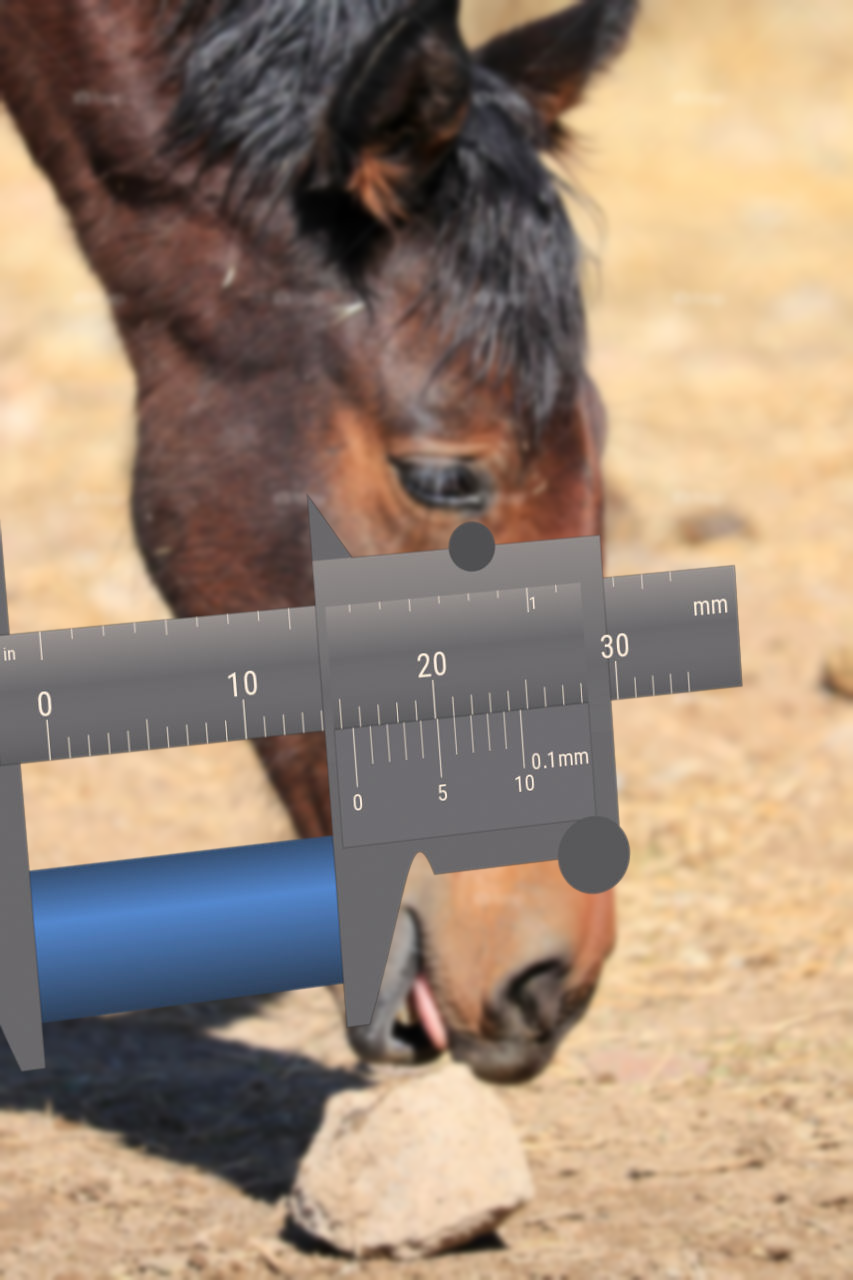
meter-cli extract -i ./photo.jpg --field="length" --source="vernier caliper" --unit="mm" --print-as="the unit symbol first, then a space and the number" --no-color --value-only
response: mm 15.6
